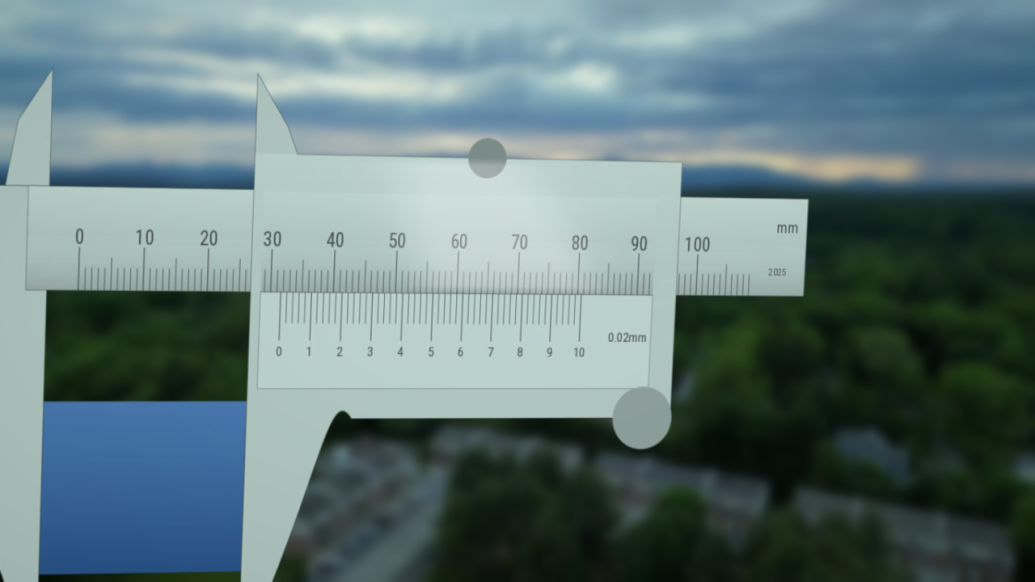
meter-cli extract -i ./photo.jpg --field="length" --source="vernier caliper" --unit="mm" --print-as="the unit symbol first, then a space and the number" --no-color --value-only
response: mm 31.6
